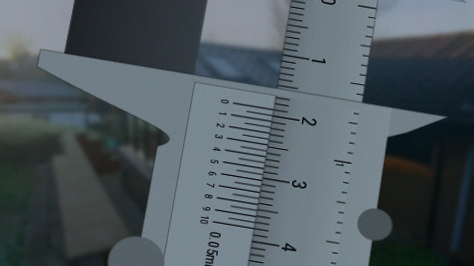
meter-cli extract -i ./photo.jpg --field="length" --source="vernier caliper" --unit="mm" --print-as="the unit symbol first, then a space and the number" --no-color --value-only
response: mm 19.0
